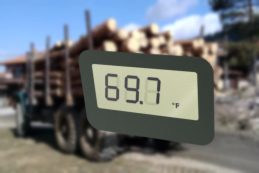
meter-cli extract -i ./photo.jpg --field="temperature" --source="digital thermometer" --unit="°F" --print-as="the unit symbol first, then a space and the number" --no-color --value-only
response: °F 69.7
